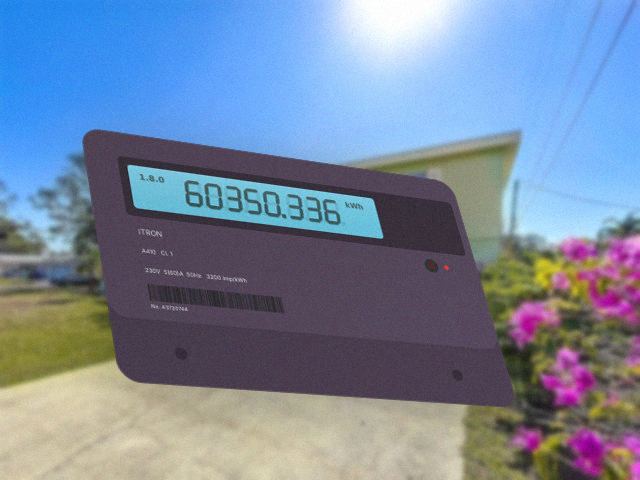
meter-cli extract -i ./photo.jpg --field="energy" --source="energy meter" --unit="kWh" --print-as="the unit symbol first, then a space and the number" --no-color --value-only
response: kWh 60350.336
